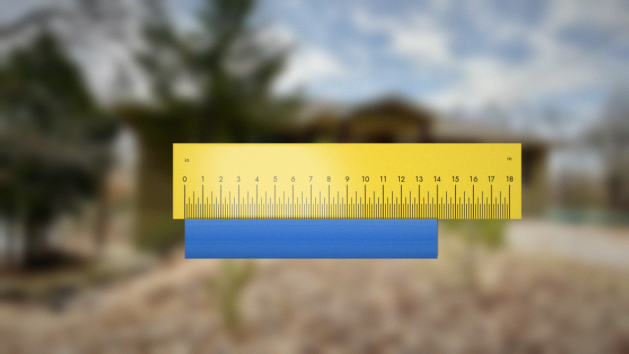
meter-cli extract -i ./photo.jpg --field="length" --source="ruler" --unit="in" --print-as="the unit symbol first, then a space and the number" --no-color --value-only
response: in 14
